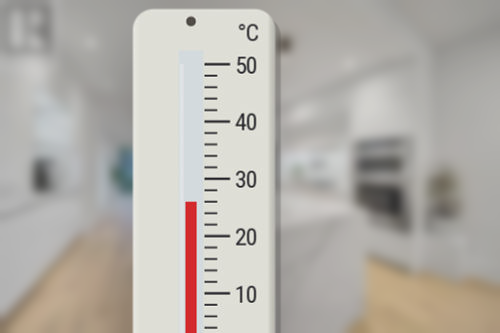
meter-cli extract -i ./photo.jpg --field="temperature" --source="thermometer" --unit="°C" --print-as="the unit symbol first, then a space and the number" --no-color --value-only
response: °C 26
